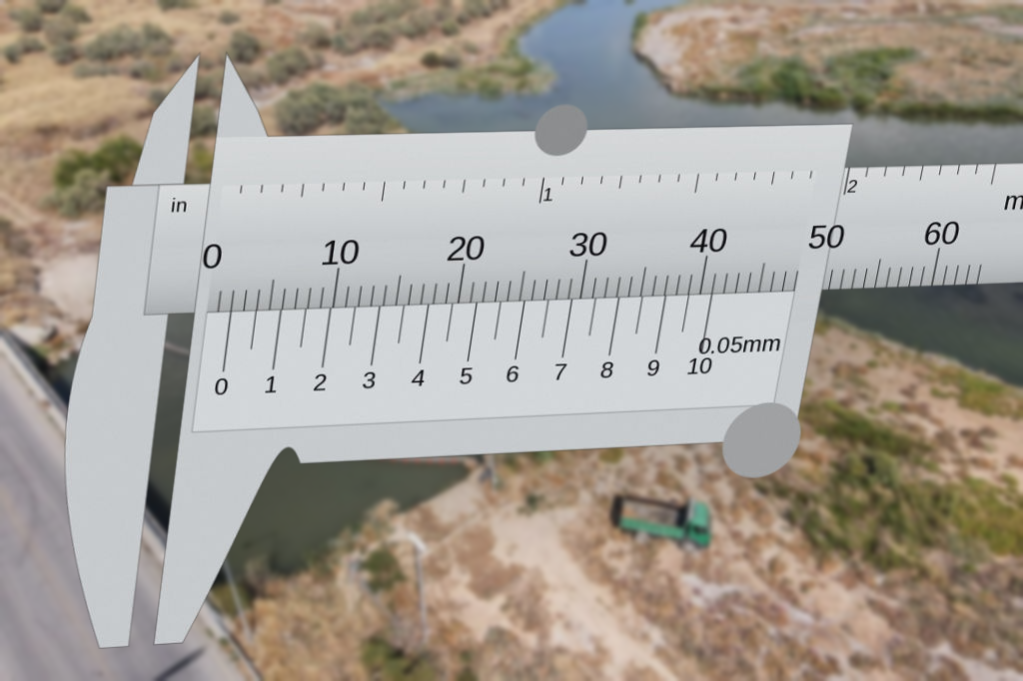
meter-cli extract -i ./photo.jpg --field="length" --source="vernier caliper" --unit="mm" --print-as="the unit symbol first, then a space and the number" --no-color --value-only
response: mm 2.0
